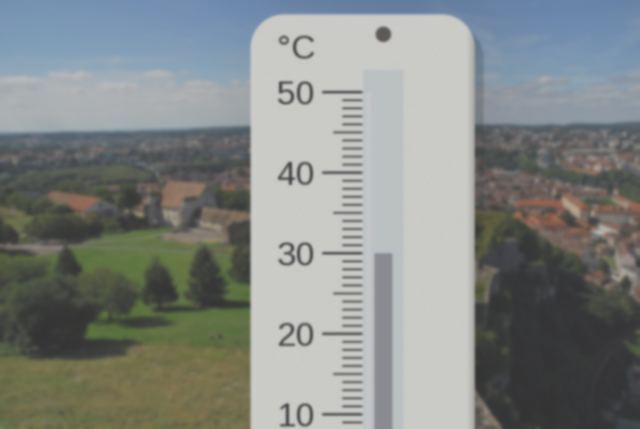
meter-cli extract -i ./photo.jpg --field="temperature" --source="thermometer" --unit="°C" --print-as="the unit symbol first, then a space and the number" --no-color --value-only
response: °C 30
